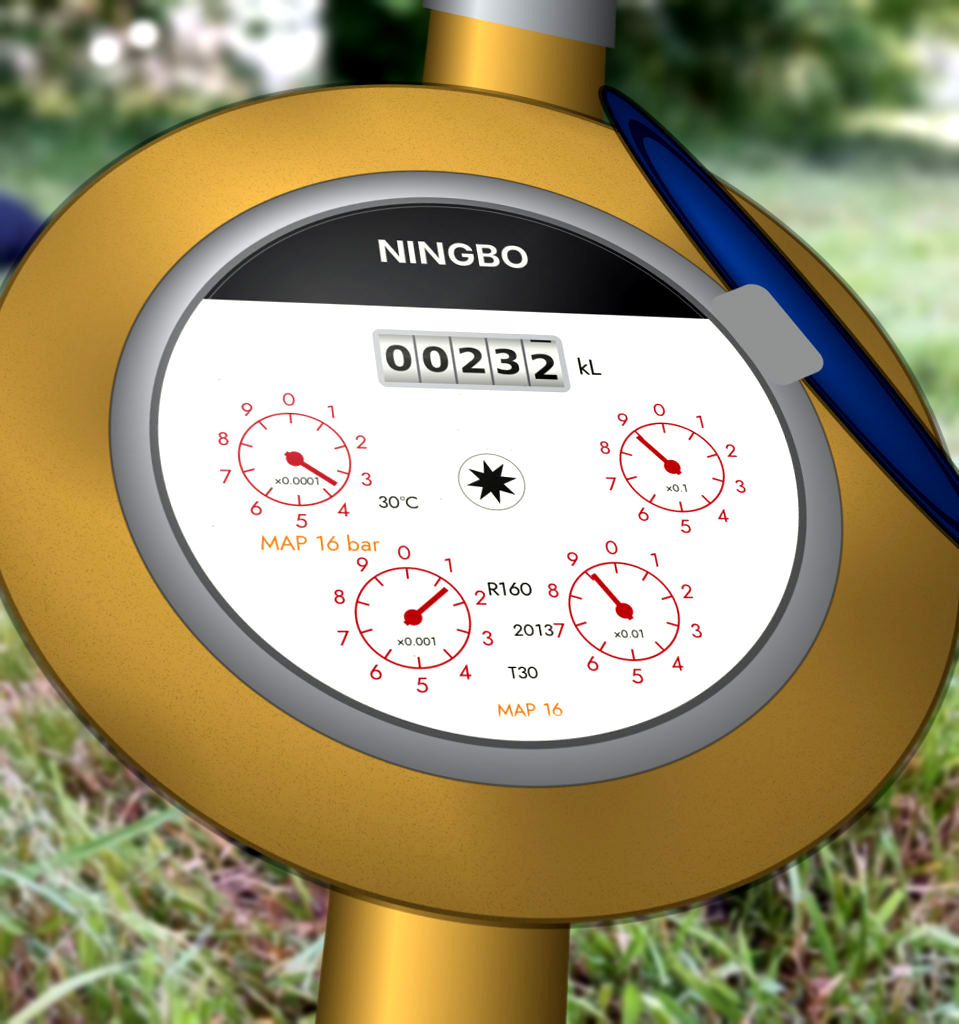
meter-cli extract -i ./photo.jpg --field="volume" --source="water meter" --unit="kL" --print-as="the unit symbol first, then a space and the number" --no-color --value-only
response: kL 231.8913
